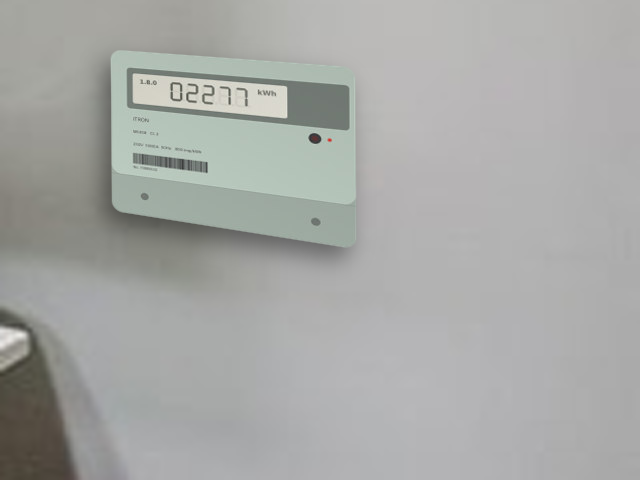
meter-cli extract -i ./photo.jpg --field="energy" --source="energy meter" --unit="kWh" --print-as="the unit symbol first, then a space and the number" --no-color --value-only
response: kWh 2277
